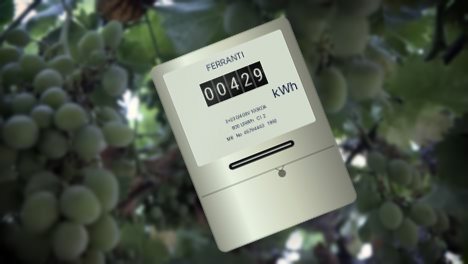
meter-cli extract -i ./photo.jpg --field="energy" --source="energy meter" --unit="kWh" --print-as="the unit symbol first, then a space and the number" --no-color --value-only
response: kWh 429
